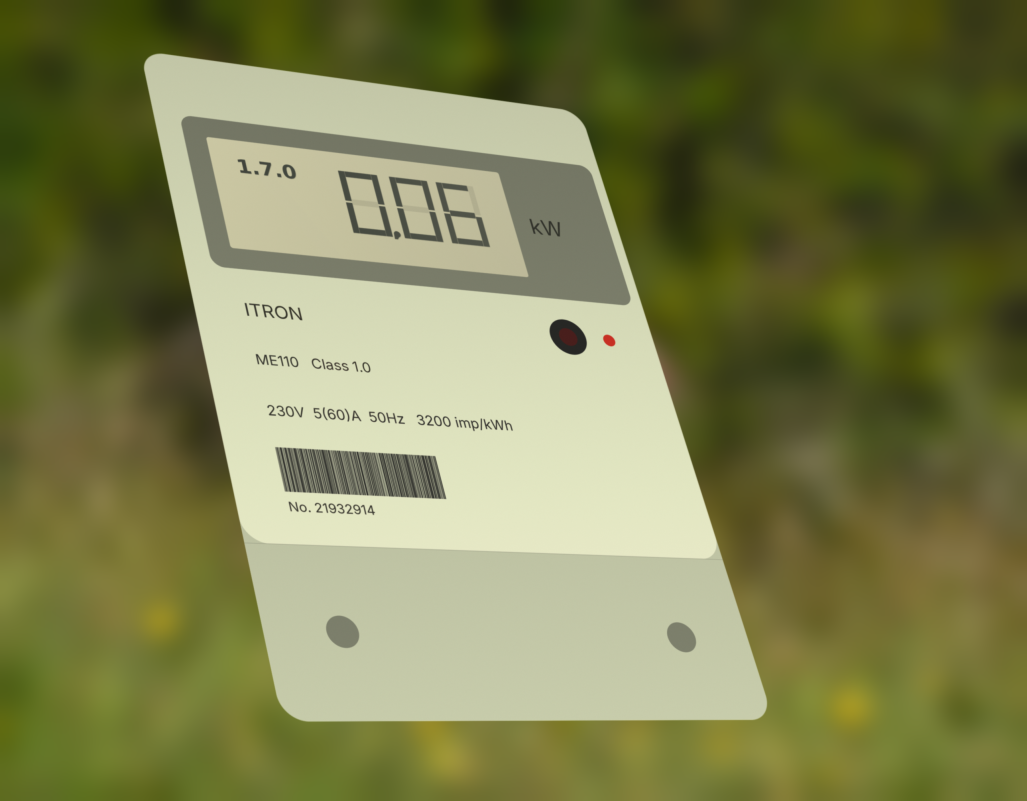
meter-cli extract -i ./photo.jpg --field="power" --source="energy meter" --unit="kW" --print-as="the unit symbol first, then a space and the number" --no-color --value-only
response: kW 0.06
